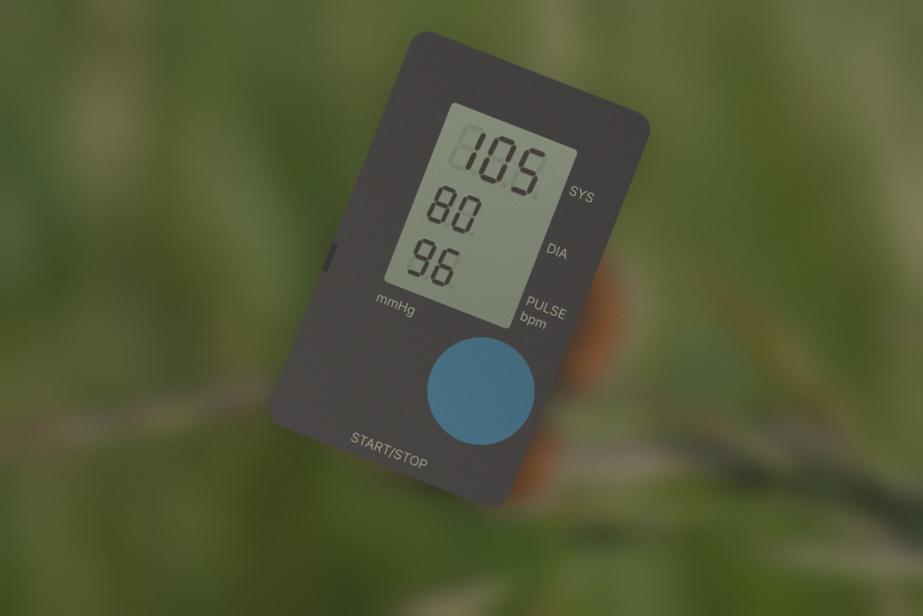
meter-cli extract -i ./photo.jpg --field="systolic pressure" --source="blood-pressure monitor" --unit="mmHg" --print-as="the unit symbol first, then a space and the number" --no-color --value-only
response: mmHg 105
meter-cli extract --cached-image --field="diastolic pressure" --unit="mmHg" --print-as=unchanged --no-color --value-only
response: mmHg 80
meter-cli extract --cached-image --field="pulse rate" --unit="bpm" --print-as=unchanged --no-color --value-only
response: bpm 96
